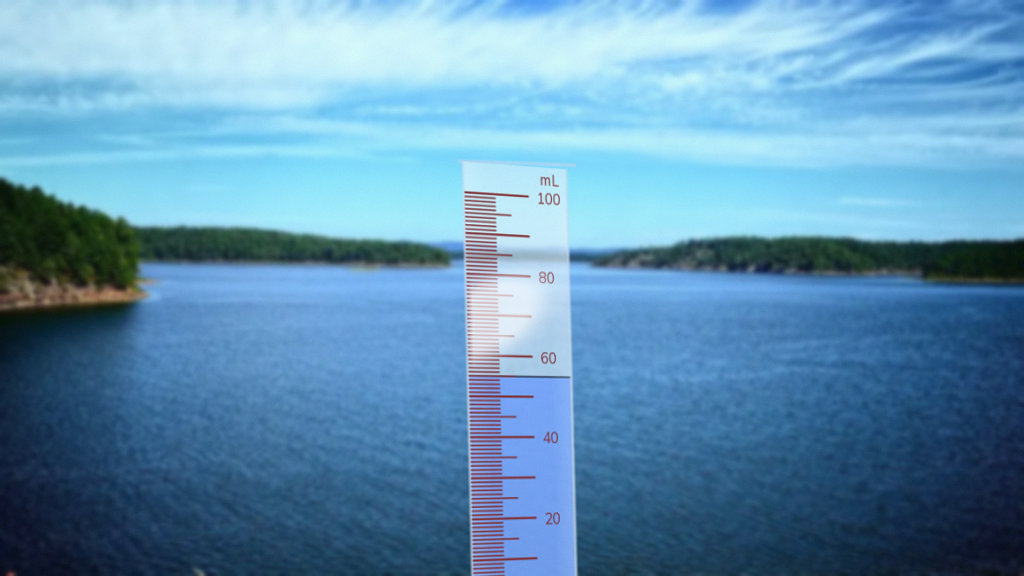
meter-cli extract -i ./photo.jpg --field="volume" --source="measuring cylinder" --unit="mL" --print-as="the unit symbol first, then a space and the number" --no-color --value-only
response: mL 55
